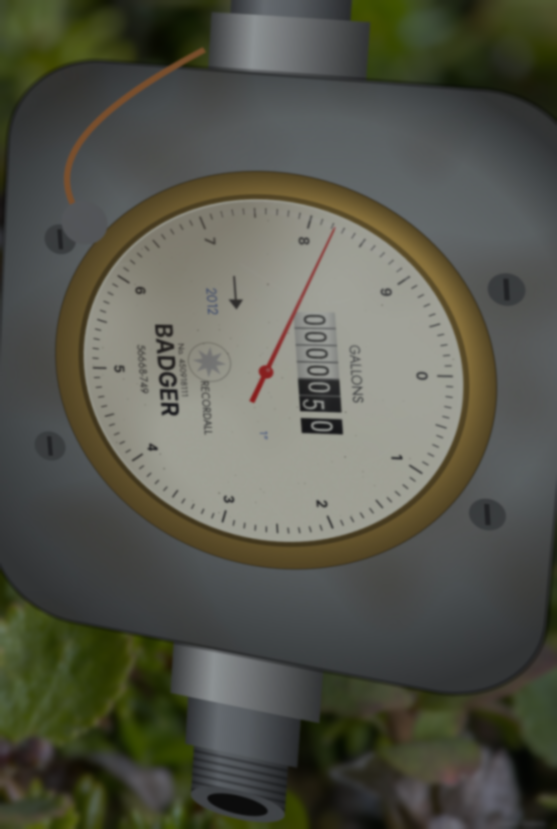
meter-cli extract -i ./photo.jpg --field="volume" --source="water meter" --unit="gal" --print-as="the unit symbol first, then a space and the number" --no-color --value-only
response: gal 48.2
